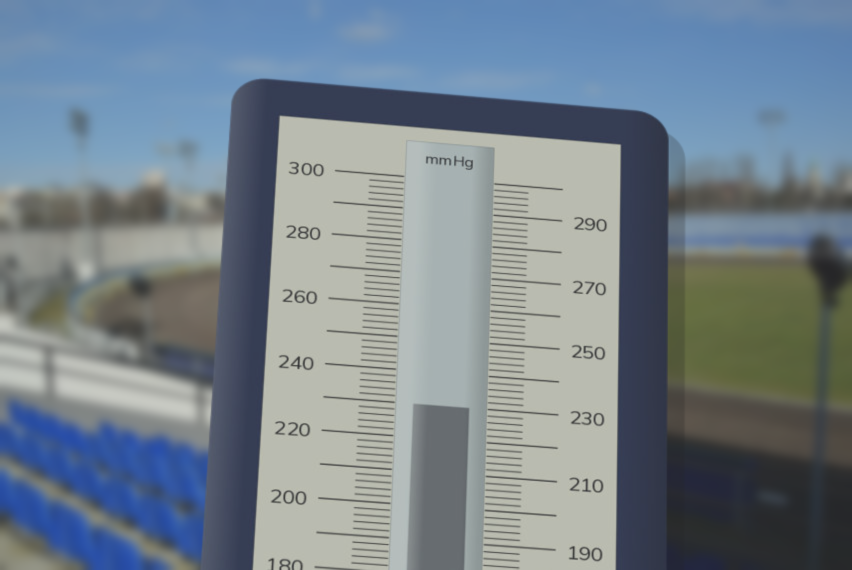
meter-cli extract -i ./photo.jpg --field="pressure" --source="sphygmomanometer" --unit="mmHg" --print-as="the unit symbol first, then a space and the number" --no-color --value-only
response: mmHg 230
